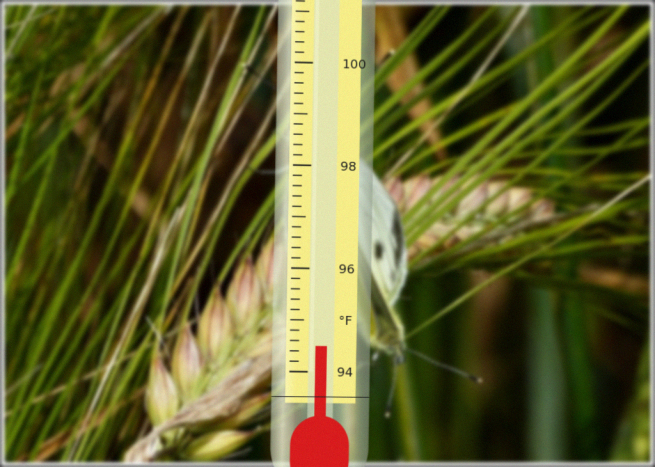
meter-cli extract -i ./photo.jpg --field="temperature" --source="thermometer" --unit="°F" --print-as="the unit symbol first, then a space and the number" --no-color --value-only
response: °F 94.5
